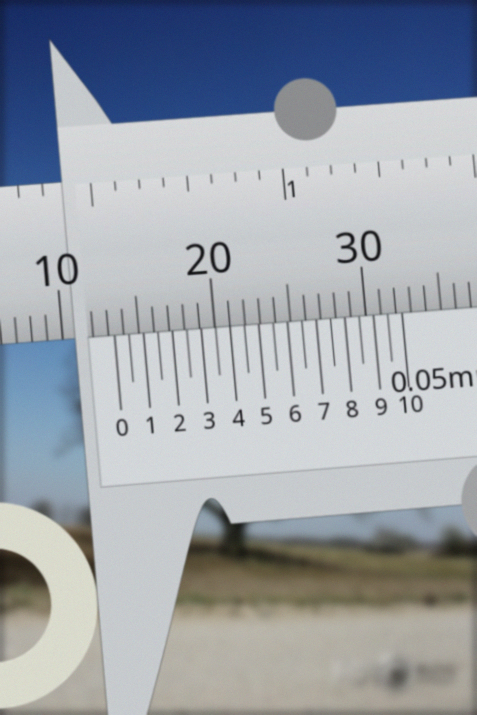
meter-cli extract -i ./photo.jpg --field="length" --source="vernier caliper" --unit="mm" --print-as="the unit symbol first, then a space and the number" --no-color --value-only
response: mm 13.4
